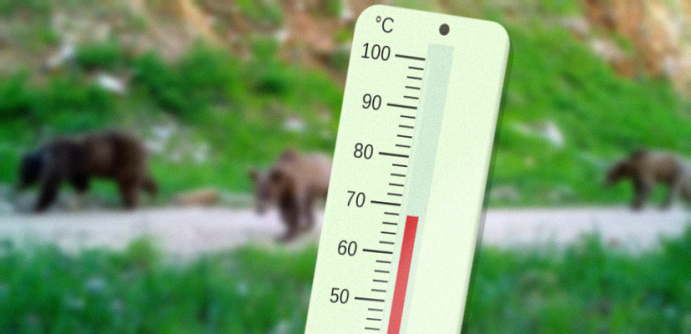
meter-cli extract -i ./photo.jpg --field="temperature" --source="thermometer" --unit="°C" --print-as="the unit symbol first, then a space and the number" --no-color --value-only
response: °C 68
